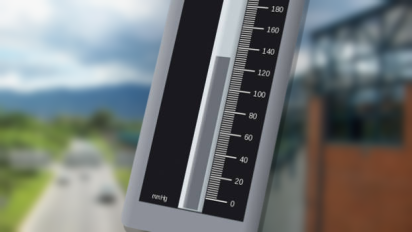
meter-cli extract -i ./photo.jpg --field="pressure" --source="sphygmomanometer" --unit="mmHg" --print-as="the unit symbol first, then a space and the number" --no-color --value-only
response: mmHg 130
